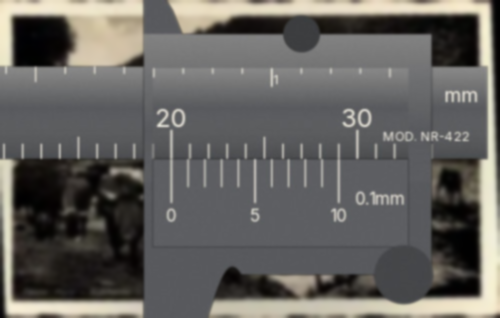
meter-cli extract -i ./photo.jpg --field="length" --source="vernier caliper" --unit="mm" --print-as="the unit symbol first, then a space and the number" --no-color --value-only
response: mm 20.0
